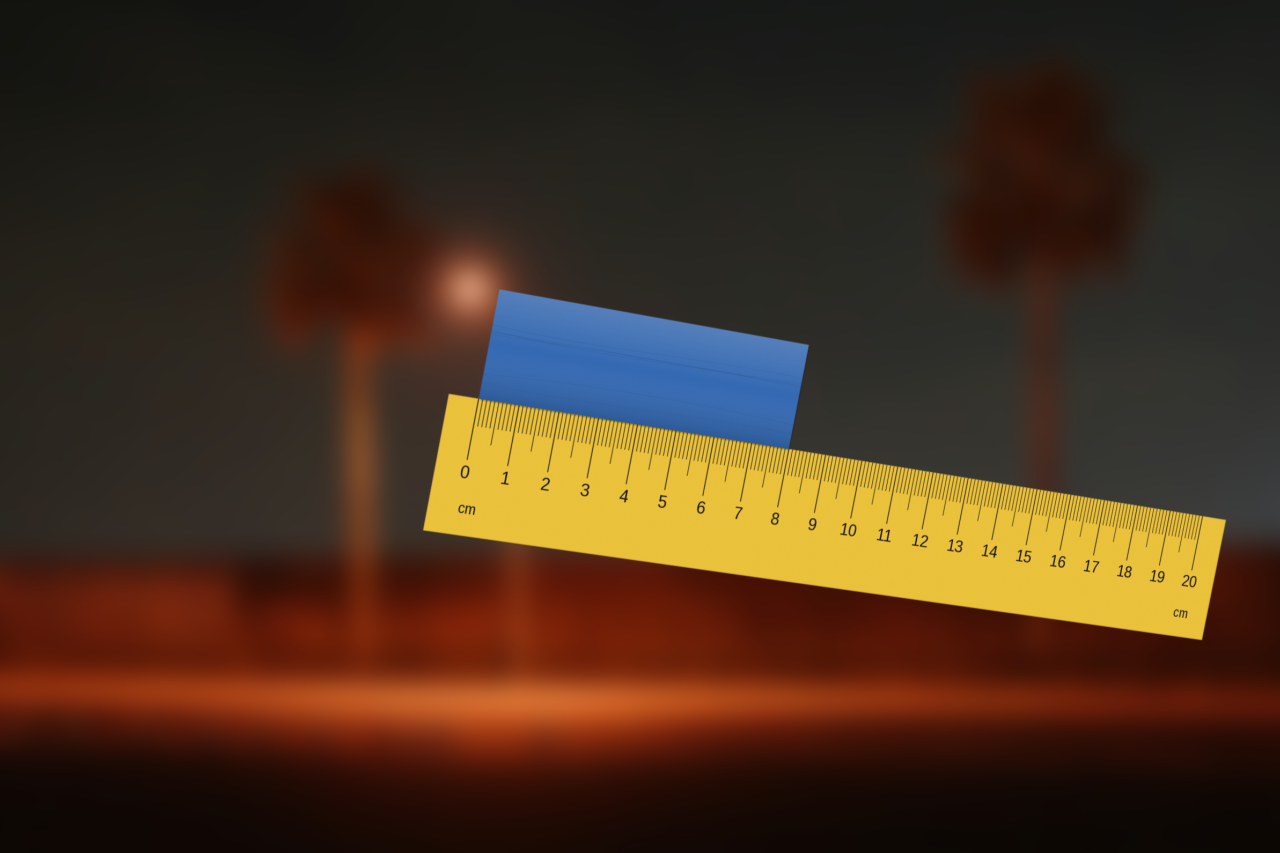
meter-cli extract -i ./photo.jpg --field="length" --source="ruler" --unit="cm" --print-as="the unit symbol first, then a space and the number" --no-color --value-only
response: cm 8
